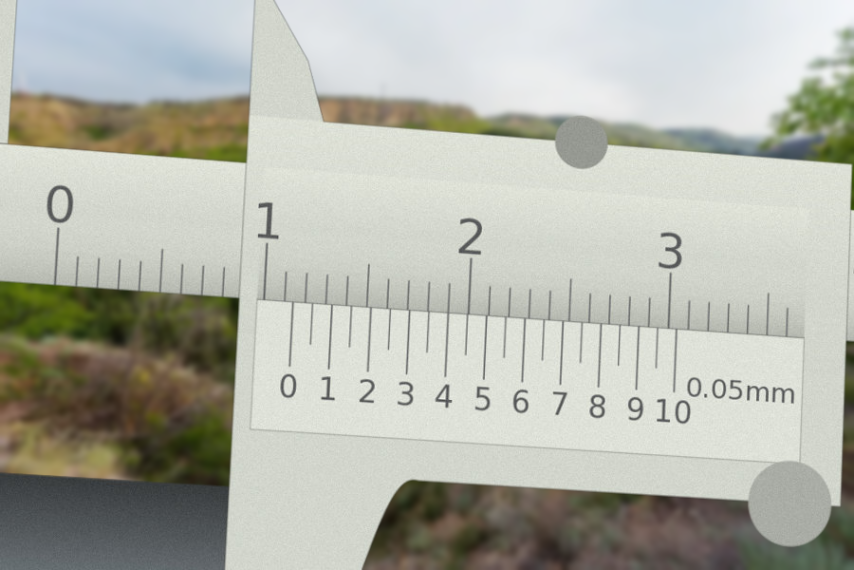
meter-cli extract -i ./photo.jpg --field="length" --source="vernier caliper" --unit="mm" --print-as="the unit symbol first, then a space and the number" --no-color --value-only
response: mm 11.4
